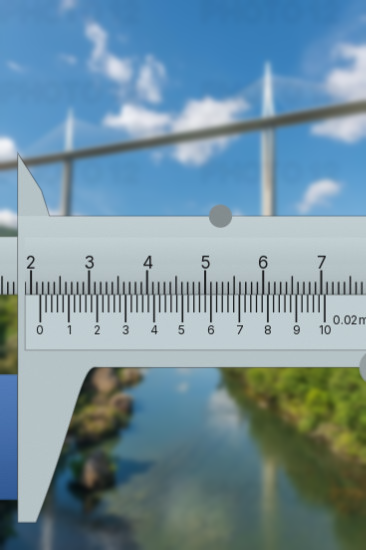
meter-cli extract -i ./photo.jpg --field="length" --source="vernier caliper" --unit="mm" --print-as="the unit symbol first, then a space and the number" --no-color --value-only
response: mm 21.6
